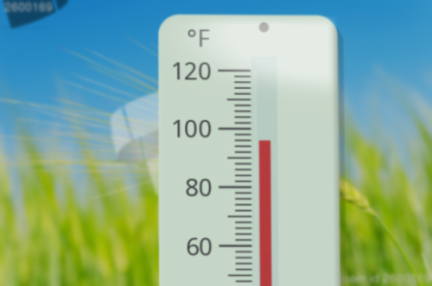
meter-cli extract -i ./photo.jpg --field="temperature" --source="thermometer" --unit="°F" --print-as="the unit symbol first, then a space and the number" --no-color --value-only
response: °F 96
